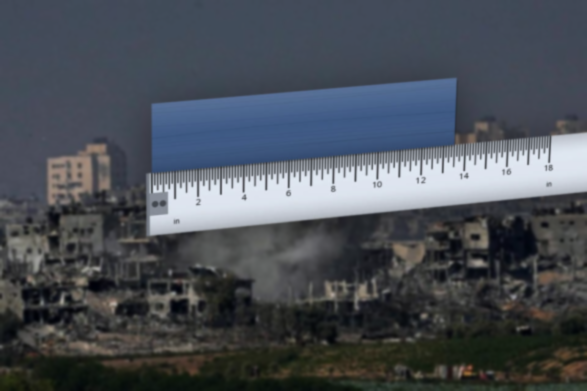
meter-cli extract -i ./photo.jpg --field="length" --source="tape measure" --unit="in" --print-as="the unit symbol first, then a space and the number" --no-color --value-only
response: in 13.5
